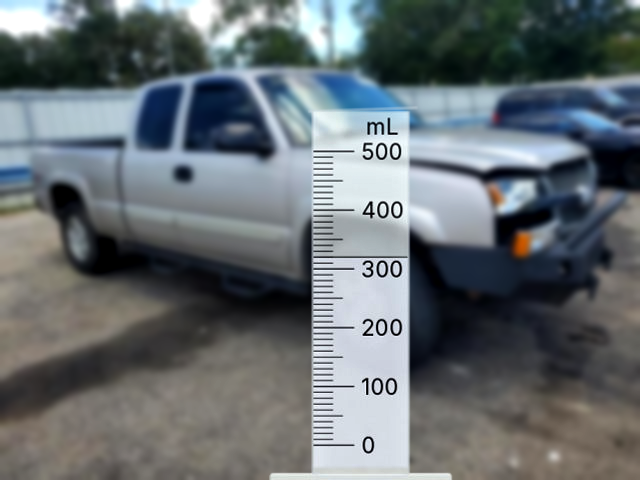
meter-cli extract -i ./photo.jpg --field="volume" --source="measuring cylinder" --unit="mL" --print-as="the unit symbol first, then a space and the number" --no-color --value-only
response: mL 320
